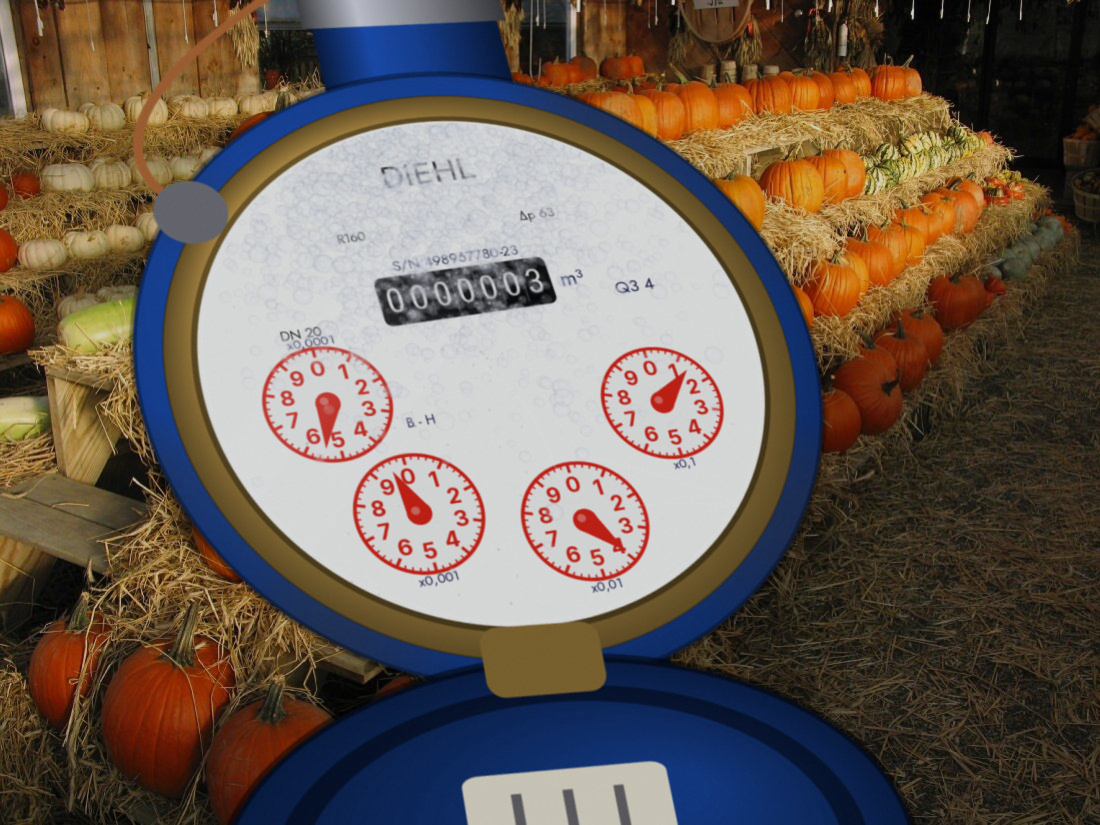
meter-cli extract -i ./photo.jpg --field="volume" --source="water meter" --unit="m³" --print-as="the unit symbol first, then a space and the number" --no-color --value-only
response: m³ 3.1395
